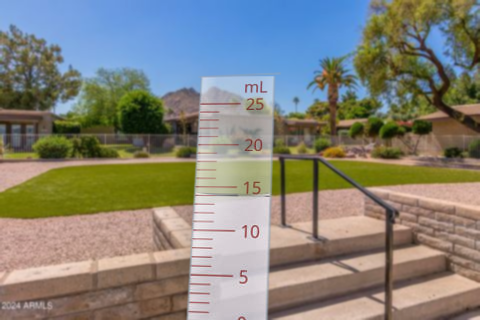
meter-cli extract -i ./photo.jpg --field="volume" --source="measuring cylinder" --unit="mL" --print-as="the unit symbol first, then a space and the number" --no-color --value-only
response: mL 14
